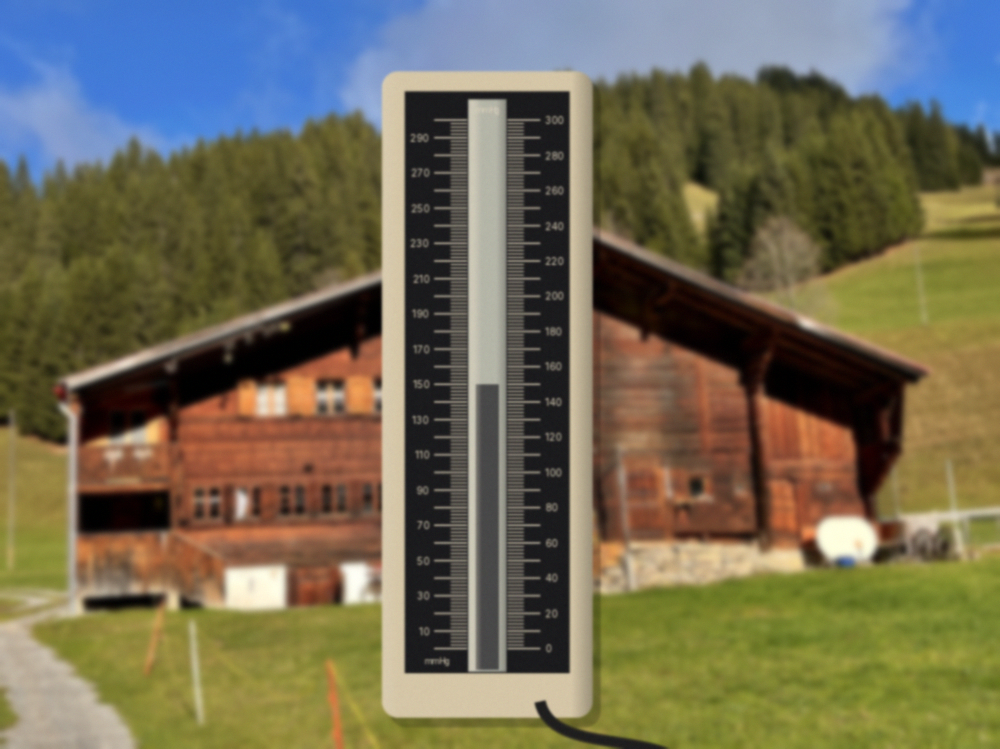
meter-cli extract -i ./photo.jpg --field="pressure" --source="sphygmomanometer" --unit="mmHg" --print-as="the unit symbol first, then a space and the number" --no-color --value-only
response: mmHg 150
